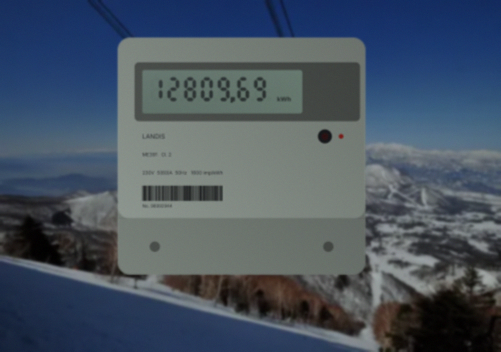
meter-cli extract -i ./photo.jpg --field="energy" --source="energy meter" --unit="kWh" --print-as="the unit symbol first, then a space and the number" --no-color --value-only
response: kWh 12809.69
